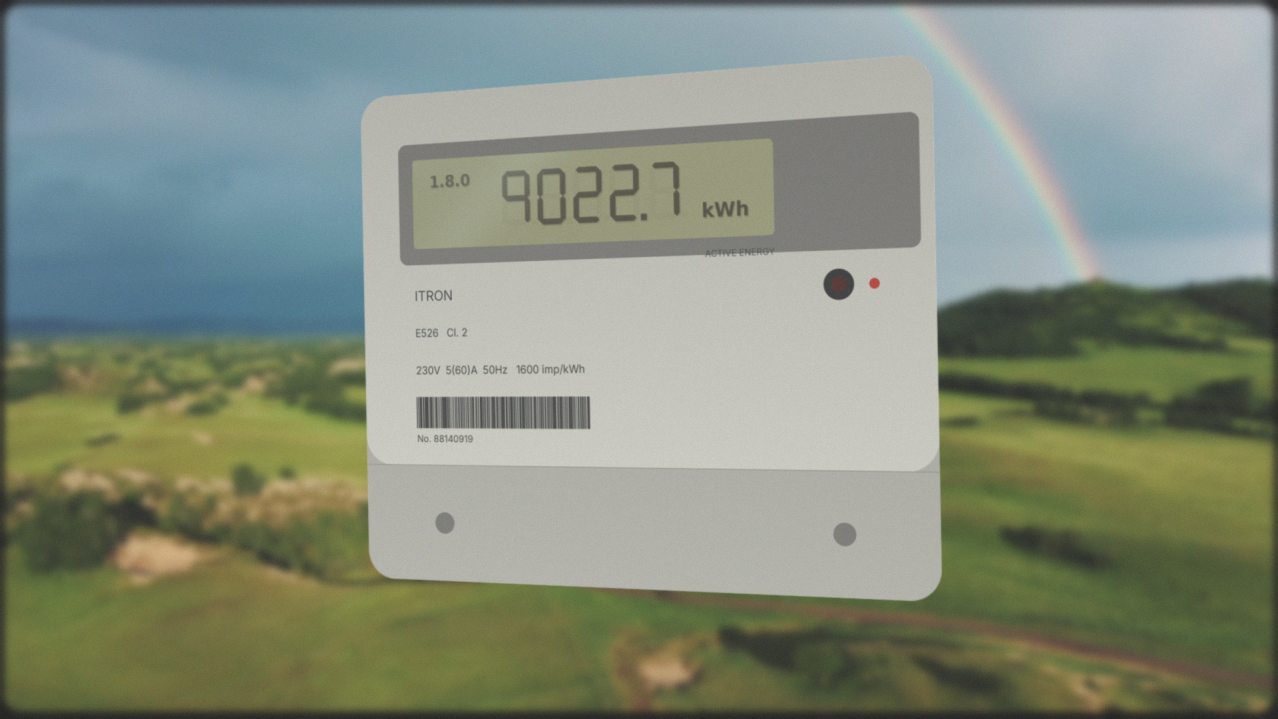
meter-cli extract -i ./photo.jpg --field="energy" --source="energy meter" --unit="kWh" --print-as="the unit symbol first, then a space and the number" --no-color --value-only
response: kWh 9022.7
